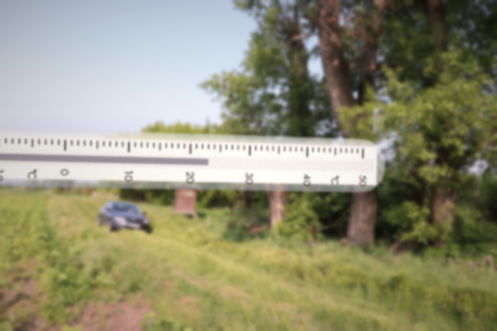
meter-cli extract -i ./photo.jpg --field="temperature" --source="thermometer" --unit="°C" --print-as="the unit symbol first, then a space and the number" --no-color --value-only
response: °C 23
